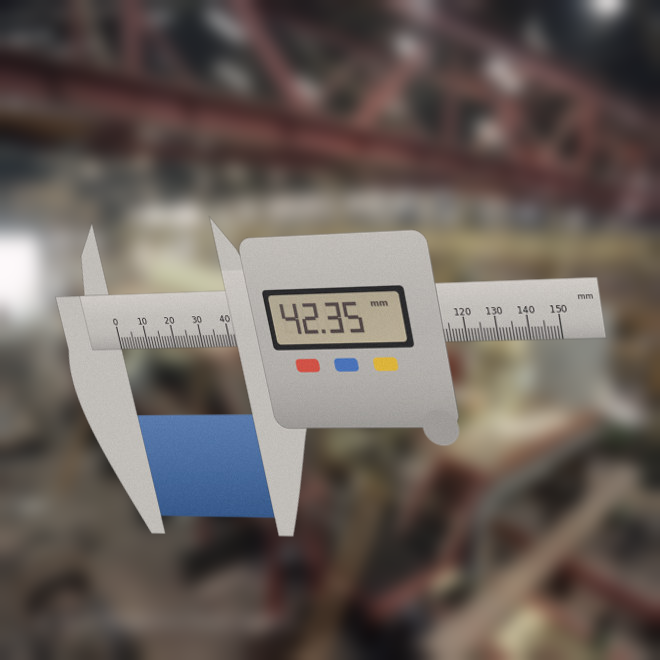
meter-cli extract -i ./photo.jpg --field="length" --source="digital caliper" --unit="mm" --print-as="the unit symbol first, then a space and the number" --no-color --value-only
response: mm 42.35
